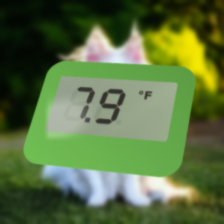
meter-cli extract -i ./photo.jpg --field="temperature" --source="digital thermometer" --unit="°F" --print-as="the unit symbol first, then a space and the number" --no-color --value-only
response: °F 7.9
